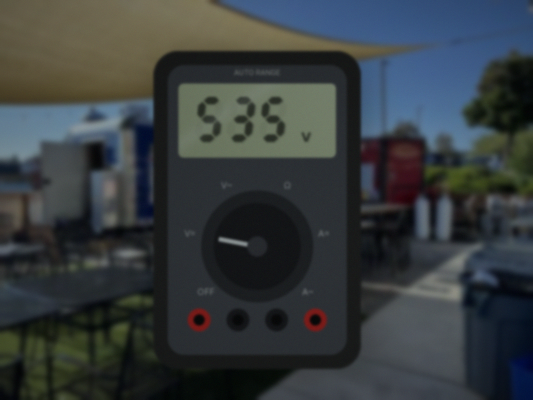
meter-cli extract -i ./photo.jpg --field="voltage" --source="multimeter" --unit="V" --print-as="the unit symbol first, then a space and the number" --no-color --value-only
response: V 535
